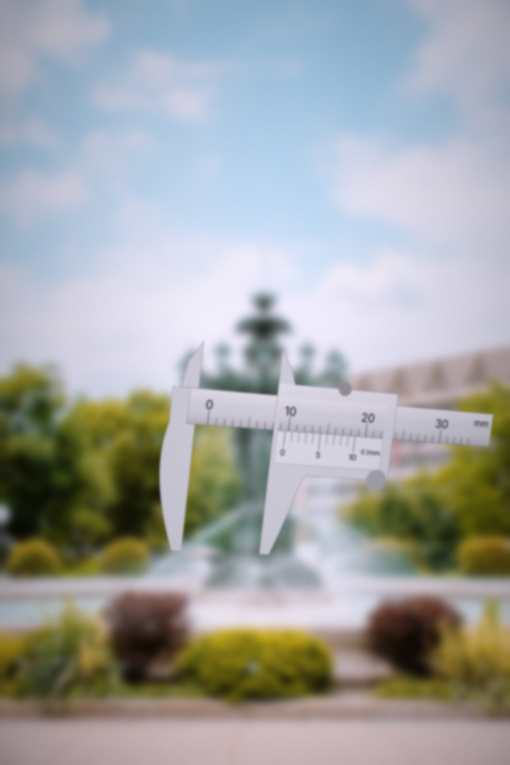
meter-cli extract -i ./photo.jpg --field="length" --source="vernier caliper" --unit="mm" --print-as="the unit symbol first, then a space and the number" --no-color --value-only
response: mm 9.6
